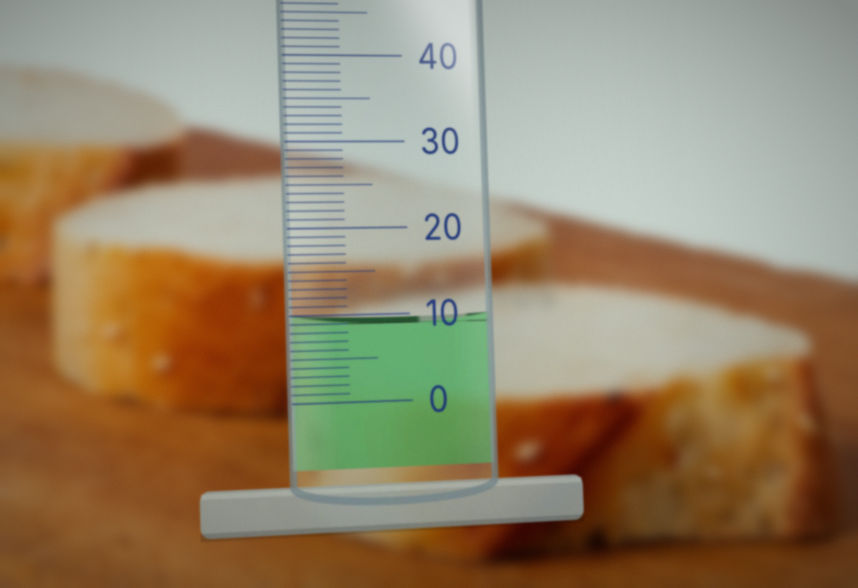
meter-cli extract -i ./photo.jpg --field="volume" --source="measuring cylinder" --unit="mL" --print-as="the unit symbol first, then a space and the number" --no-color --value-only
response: mL 9
